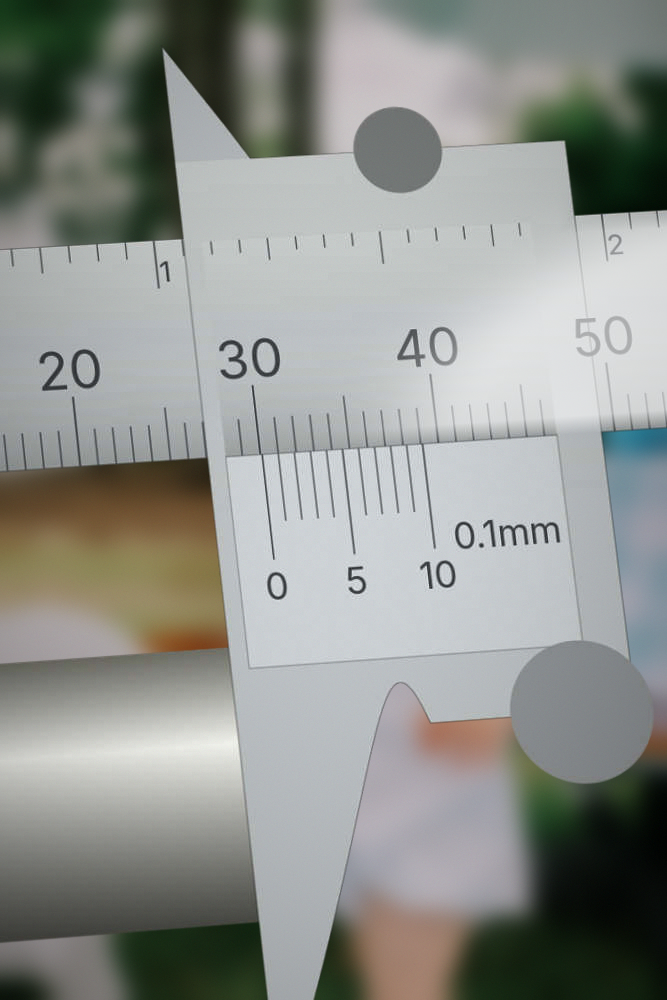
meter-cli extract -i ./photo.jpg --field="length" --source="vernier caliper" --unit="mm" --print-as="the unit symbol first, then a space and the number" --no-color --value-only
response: mm 30.1
